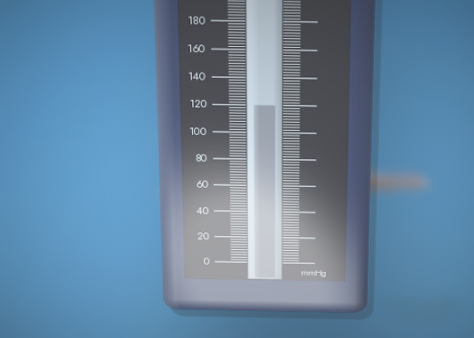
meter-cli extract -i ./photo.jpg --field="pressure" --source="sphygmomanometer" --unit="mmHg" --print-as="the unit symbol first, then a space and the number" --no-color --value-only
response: mmHg 120
